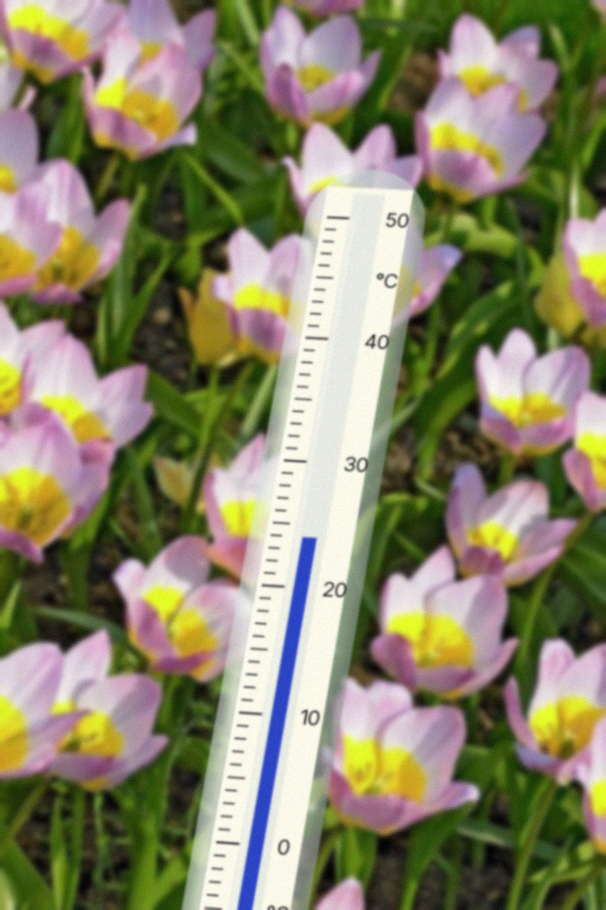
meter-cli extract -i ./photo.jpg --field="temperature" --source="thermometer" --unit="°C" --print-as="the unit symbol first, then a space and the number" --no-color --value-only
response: °C 24
